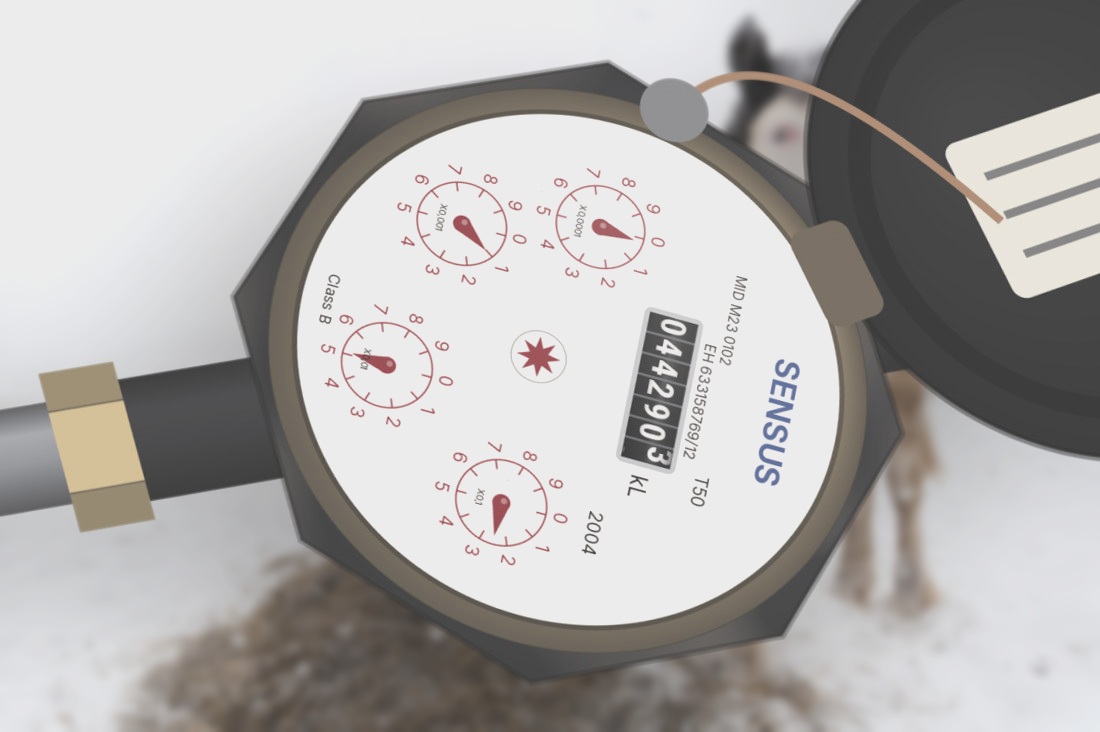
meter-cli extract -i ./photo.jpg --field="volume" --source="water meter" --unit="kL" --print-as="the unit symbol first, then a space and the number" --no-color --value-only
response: kL 442903.2510
